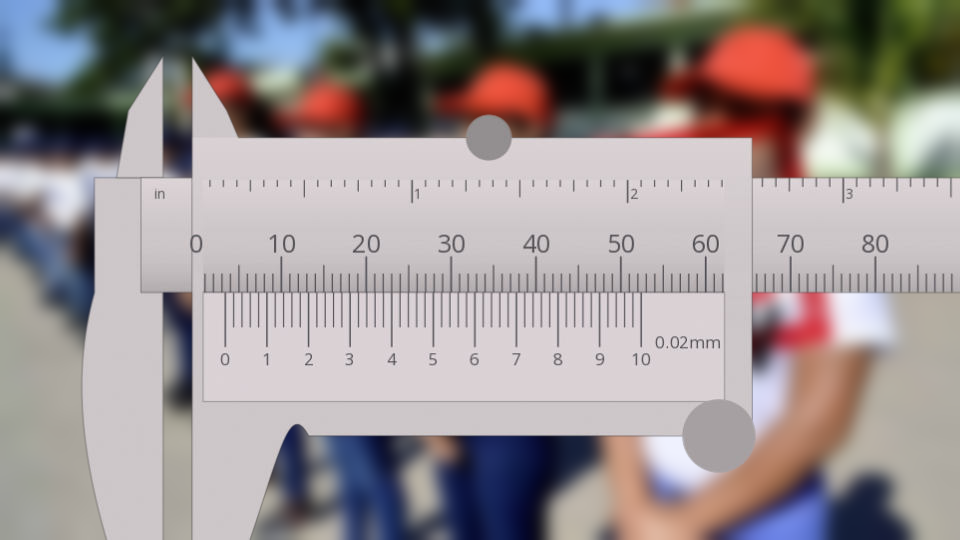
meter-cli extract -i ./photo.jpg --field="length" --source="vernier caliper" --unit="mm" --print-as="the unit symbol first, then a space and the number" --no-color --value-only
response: mm 3.4
